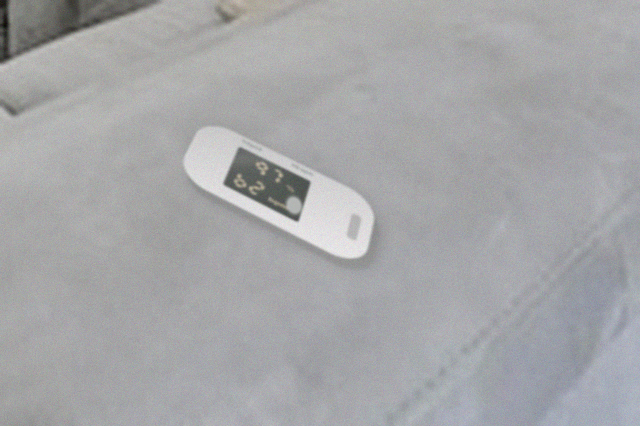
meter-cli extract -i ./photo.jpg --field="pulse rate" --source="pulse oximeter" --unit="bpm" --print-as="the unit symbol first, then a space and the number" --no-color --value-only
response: bpm 62
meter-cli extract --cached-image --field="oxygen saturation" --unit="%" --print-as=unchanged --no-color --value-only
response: % 97
